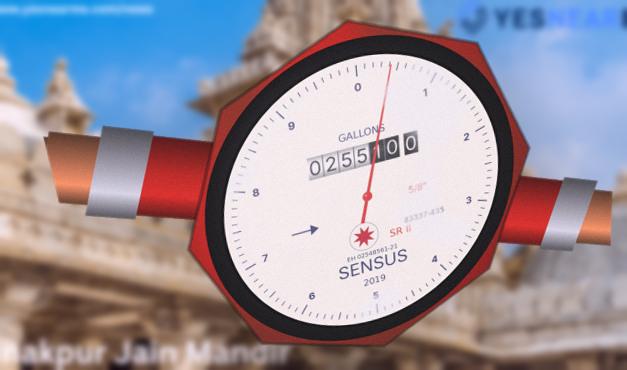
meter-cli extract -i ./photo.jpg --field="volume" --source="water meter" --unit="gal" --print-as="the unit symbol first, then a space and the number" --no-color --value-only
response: gal 255100.4
